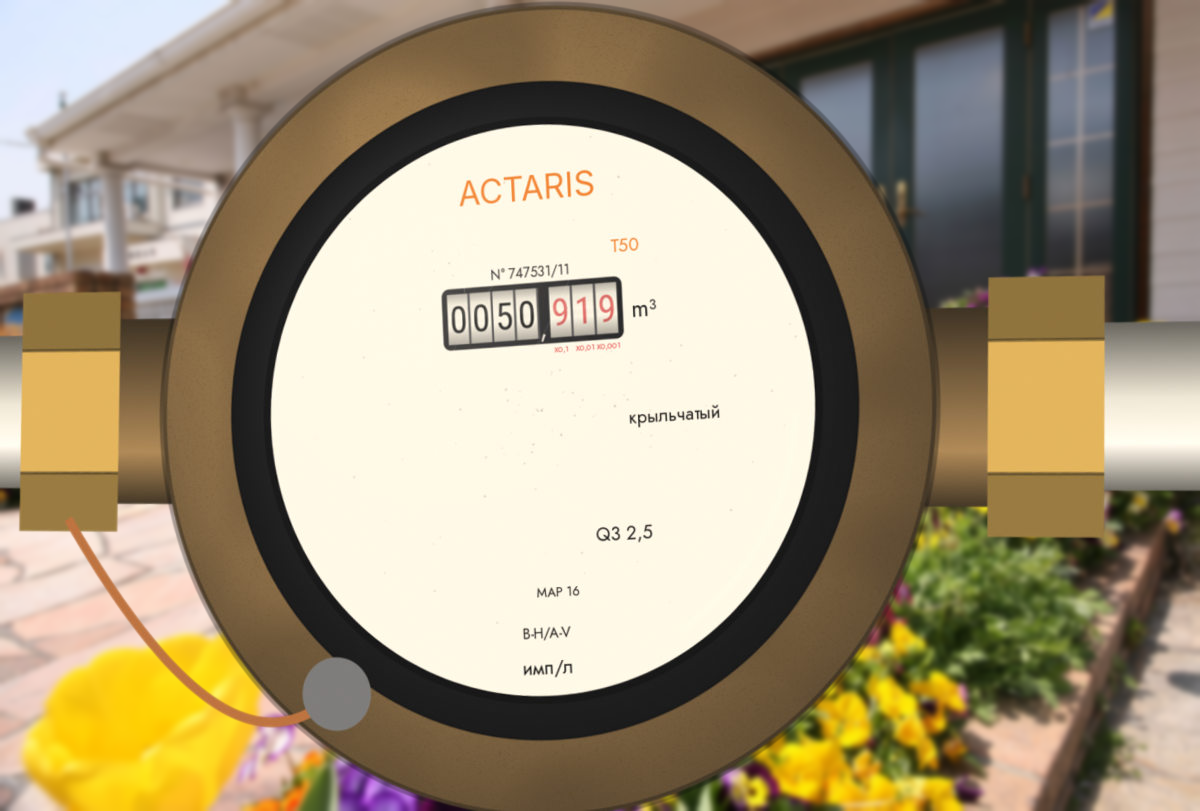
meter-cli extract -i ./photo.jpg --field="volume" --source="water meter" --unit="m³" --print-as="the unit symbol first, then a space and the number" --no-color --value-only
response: m³ 50.919
